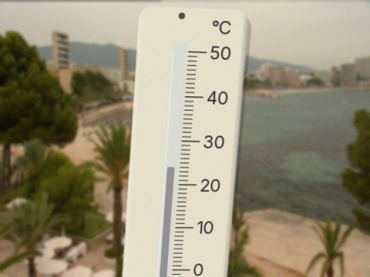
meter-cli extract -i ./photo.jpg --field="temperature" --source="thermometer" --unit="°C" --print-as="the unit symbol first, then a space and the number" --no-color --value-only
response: °C 24
